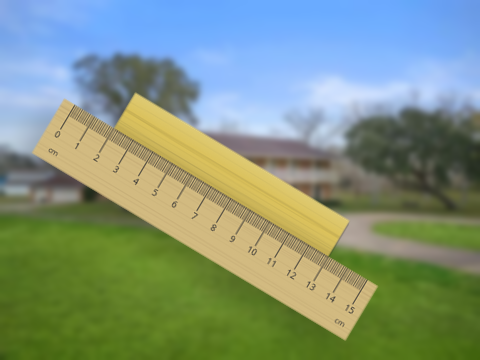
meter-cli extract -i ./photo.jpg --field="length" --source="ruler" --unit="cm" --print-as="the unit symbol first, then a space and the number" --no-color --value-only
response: cm 11
